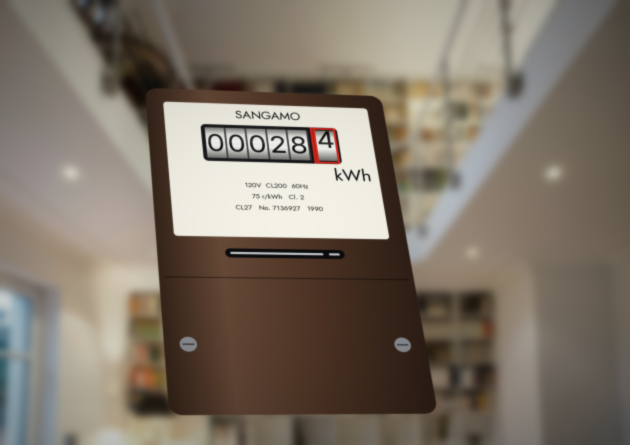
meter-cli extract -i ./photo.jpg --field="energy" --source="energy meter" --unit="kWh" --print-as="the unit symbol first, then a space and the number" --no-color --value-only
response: kWh 28.4
